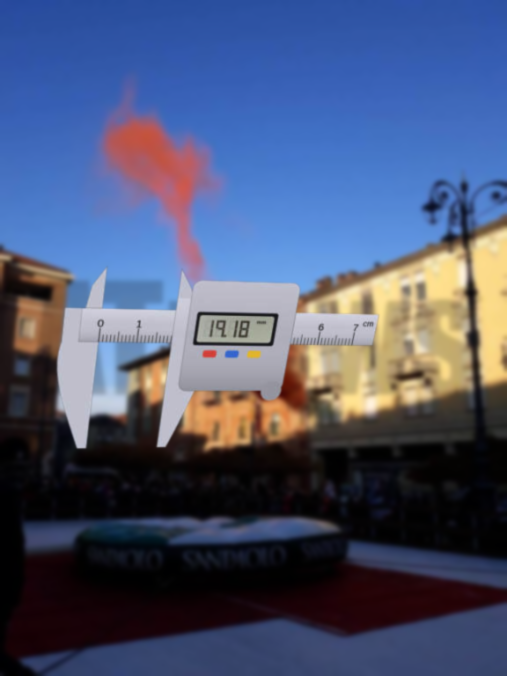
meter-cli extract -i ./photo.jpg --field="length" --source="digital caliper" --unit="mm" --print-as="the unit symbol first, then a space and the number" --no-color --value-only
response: mm 19.18
